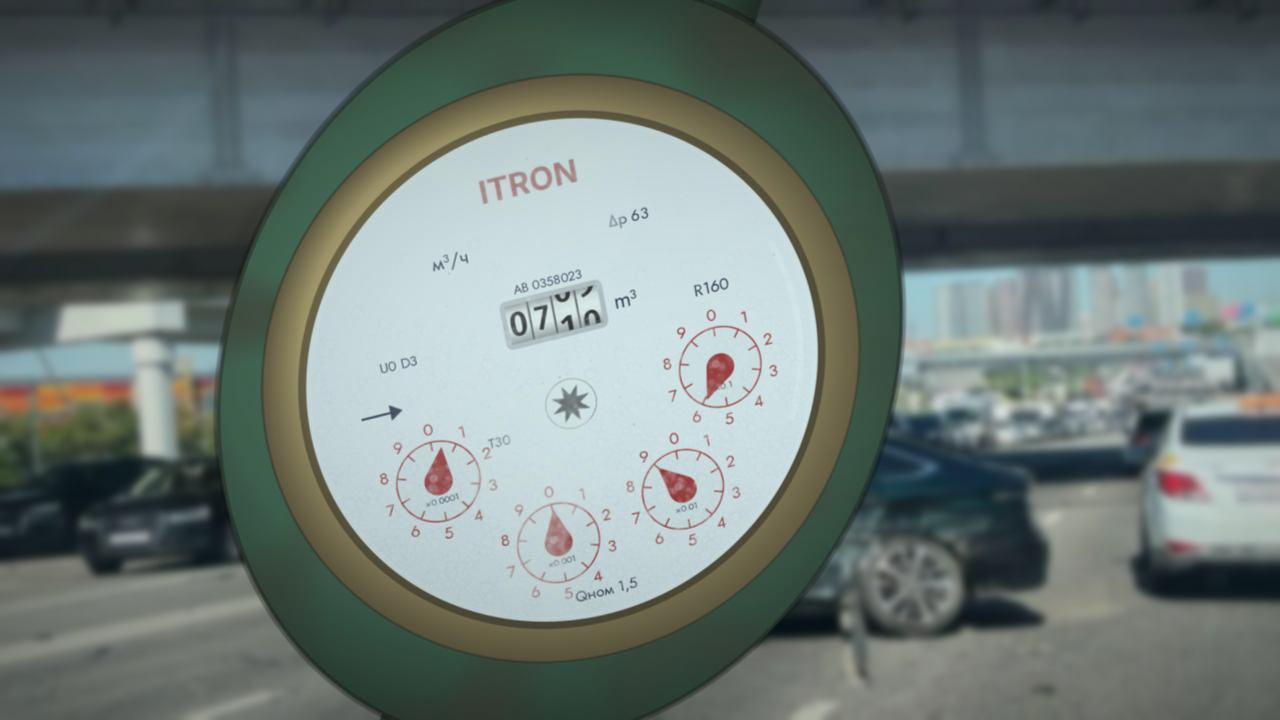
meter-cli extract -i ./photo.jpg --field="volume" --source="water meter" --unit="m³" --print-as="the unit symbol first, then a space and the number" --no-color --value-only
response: m³ 709.5900
